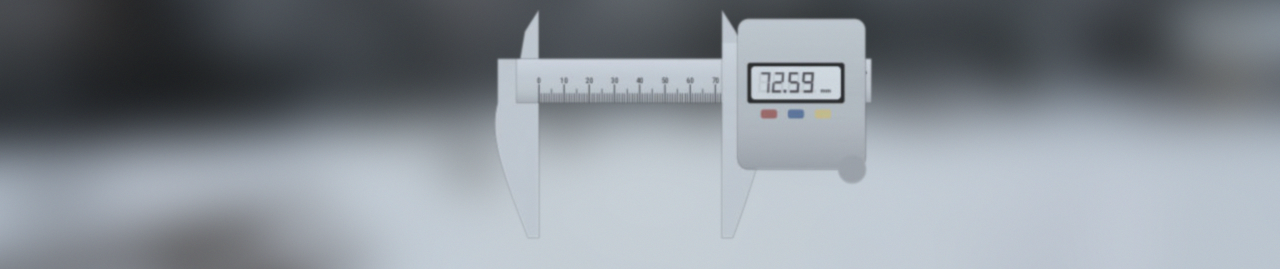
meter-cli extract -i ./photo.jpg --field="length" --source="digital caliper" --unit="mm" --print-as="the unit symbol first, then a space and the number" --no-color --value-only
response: mm 72.59
